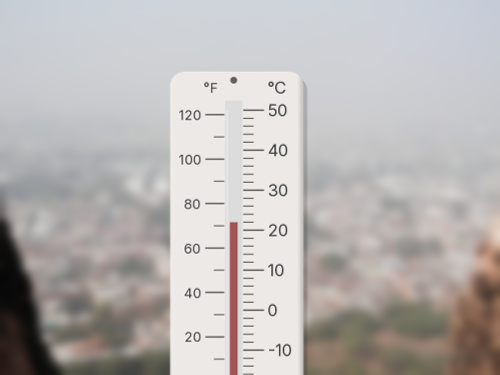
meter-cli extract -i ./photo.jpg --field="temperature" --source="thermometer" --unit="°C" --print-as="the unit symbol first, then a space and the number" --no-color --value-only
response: °C 22
